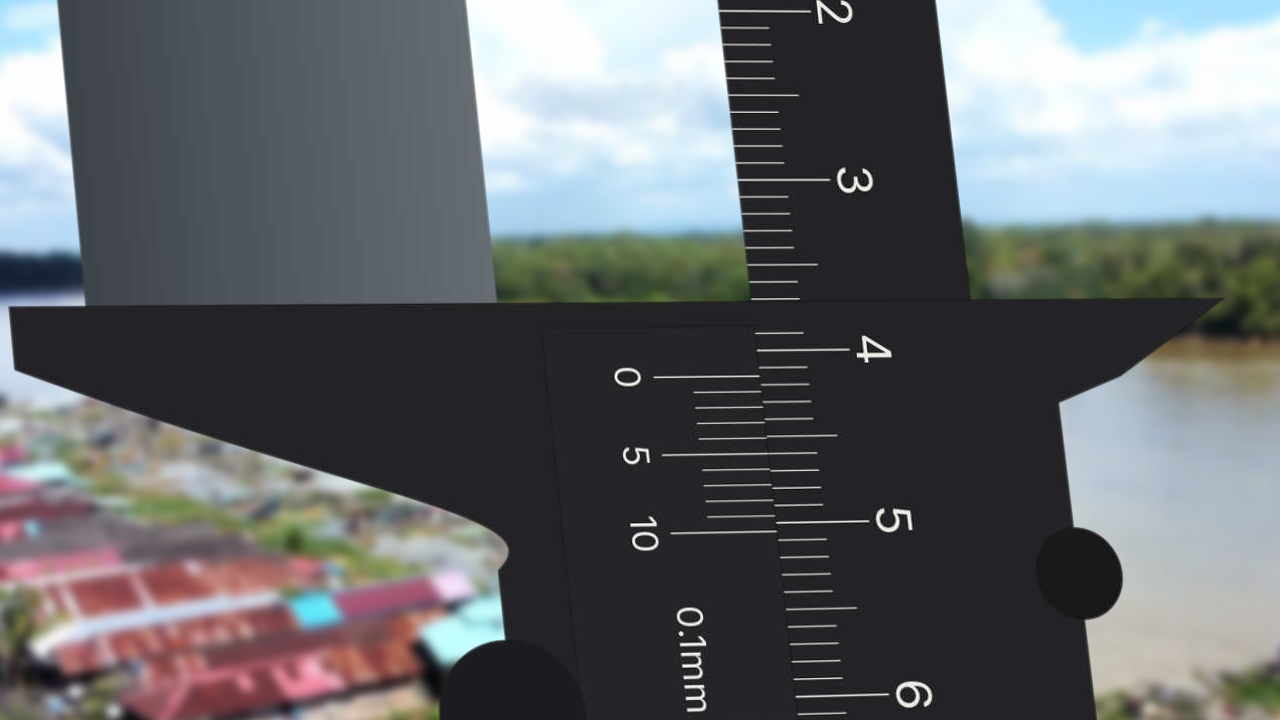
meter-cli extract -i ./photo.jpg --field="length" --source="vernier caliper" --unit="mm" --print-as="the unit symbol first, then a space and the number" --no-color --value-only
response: mm 41.5
